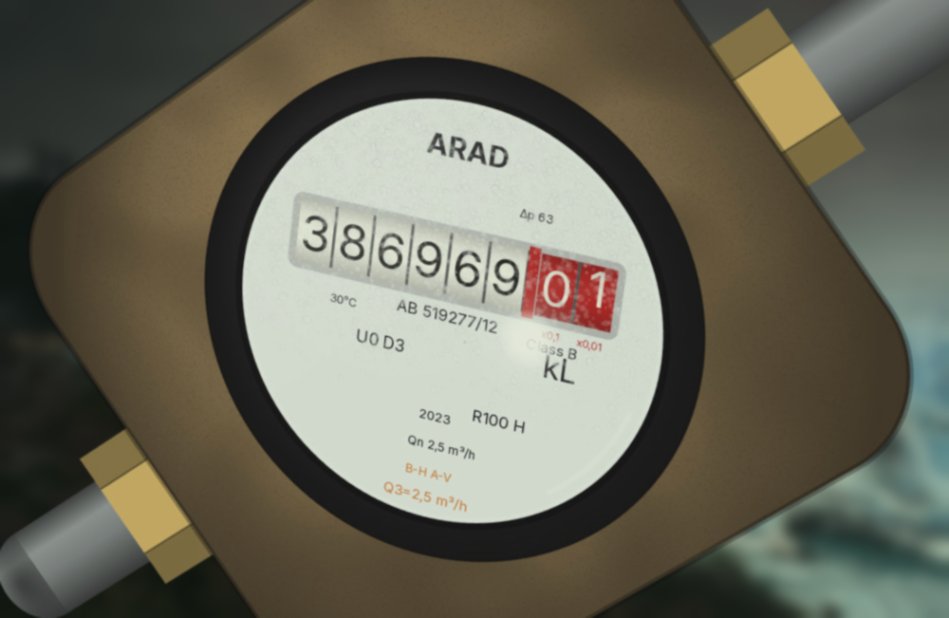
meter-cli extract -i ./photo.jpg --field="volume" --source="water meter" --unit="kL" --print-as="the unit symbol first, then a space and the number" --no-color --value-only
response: kL 386969.01
